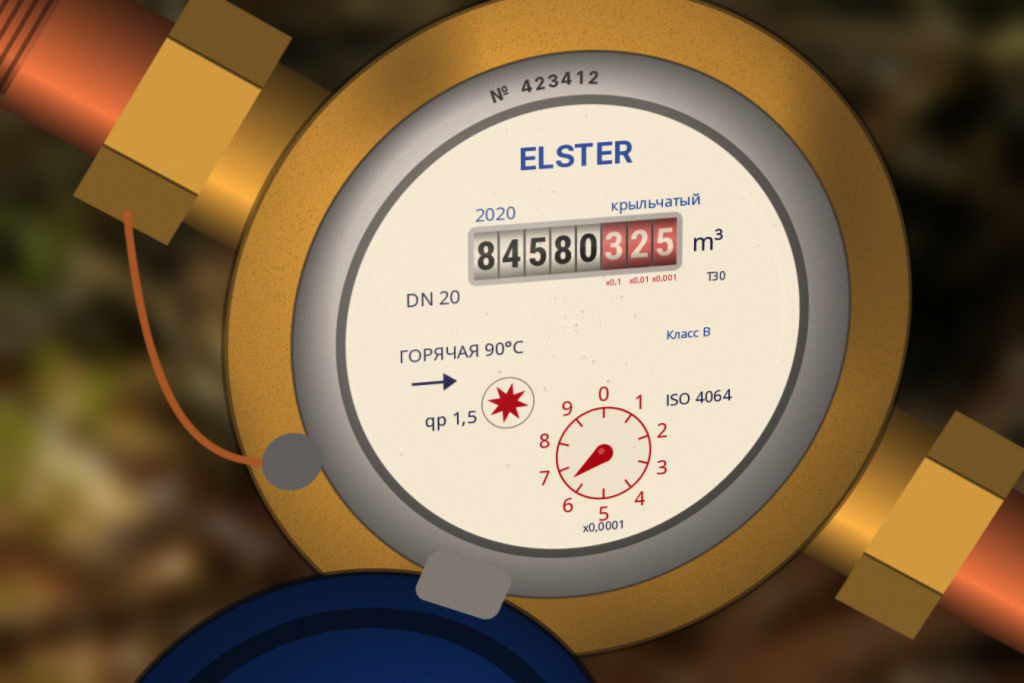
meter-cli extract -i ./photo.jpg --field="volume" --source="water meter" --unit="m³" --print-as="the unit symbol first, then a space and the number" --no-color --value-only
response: m³ 84580.3256
